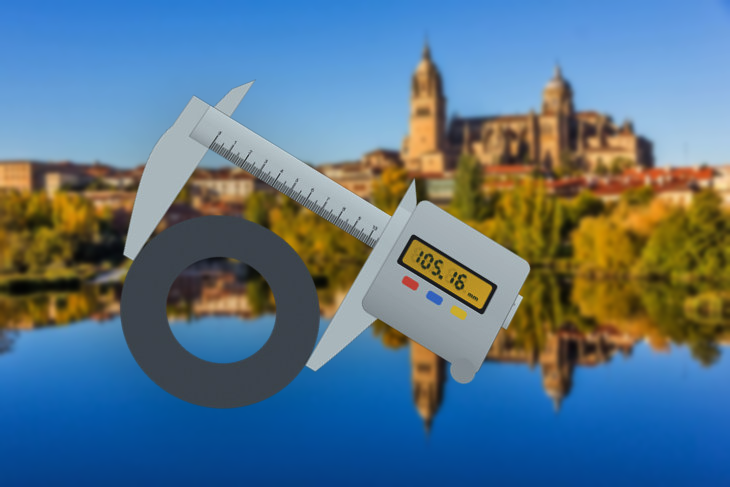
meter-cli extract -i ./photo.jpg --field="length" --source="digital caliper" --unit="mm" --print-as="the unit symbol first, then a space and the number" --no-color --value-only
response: mm 105.16
